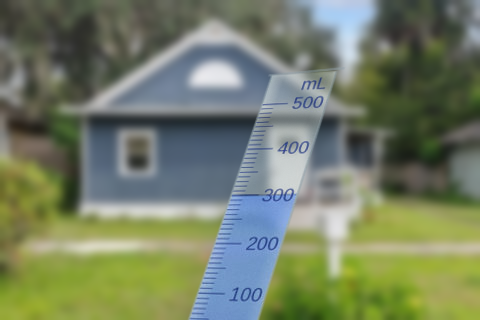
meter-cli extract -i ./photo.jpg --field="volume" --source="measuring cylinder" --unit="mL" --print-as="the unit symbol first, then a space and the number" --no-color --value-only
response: mL 300
